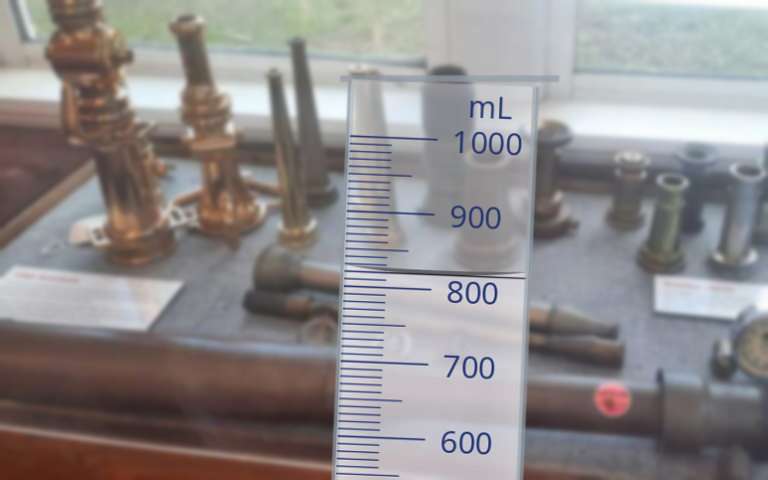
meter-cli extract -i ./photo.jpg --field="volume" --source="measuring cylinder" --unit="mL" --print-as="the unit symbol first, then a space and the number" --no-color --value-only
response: mL 820
